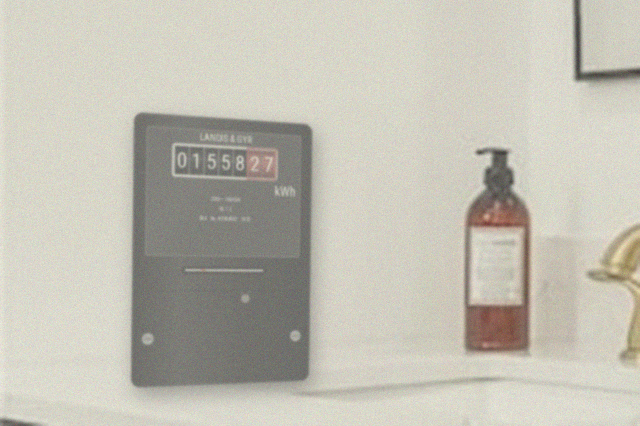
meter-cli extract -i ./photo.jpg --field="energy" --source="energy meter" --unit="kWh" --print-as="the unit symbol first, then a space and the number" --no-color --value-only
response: kWh 1558.27
